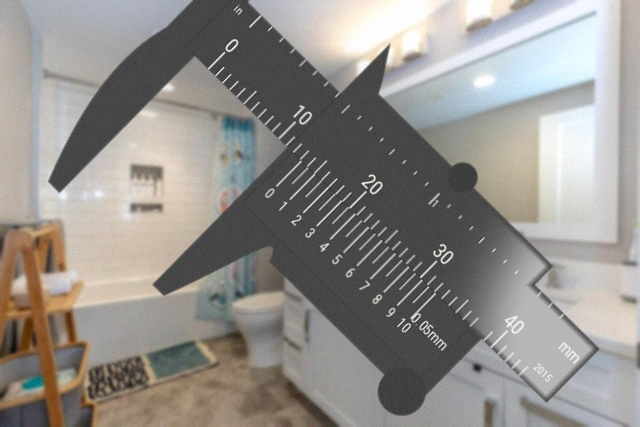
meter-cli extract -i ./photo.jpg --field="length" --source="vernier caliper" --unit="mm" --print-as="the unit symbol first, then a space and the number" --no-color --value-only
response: mm 13.2
